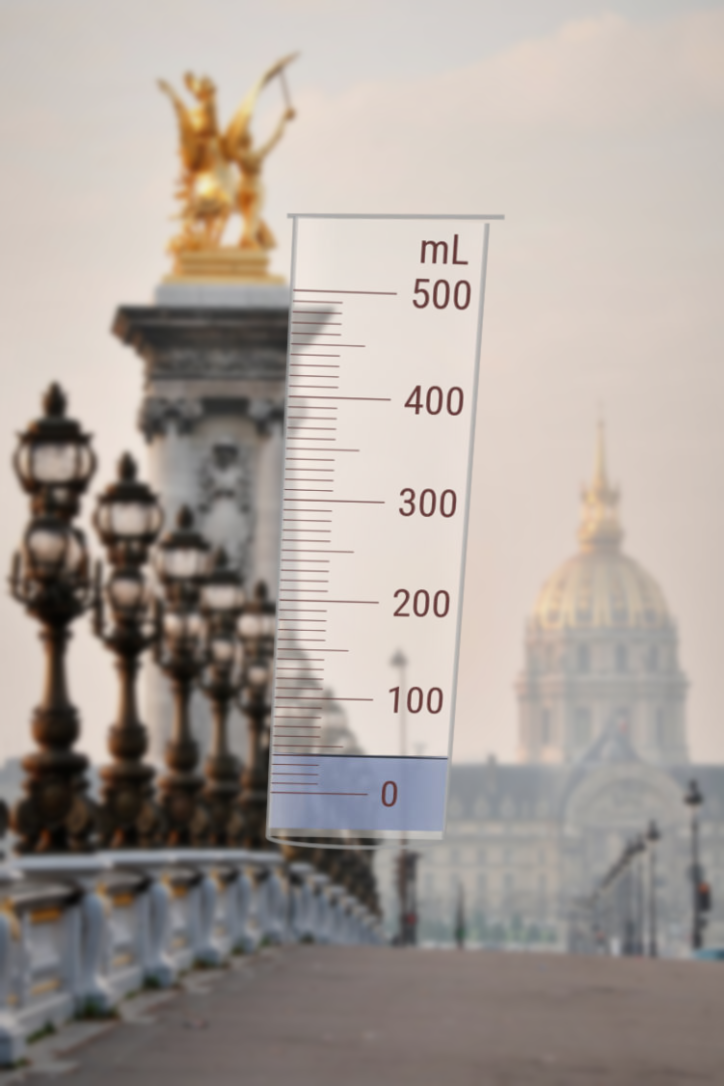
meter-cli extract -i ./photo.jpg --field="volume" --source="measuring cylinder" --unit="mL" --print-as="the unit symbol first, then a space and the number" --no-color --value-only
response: mL 40
